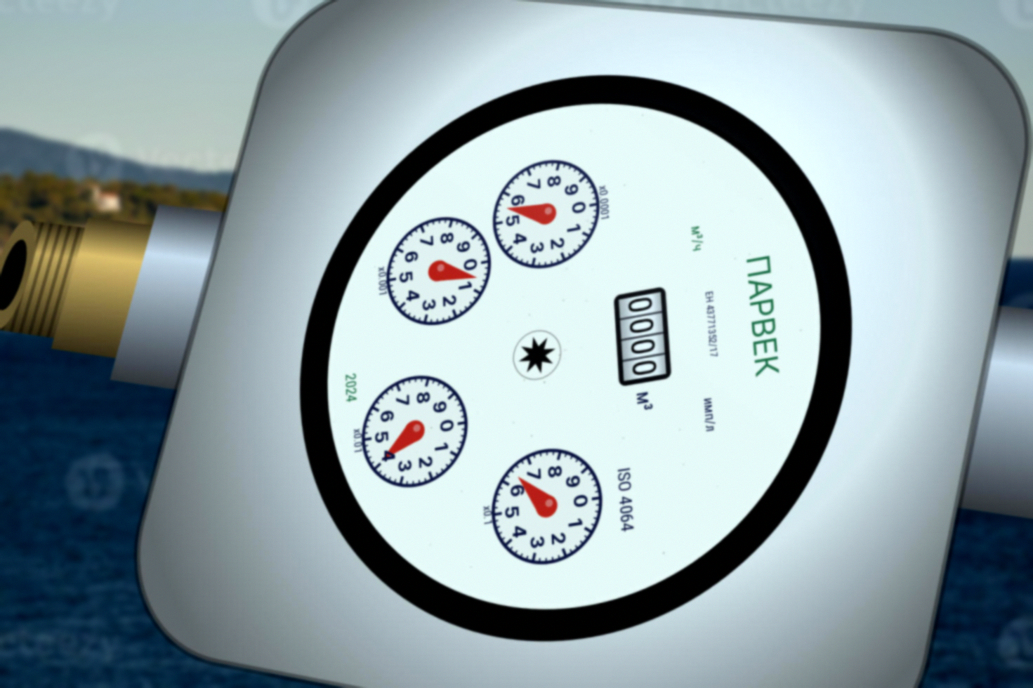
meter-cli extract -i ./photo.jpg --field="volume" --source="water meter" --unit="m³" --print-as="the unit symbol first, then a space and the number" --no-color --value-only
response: m³ 0.6405
